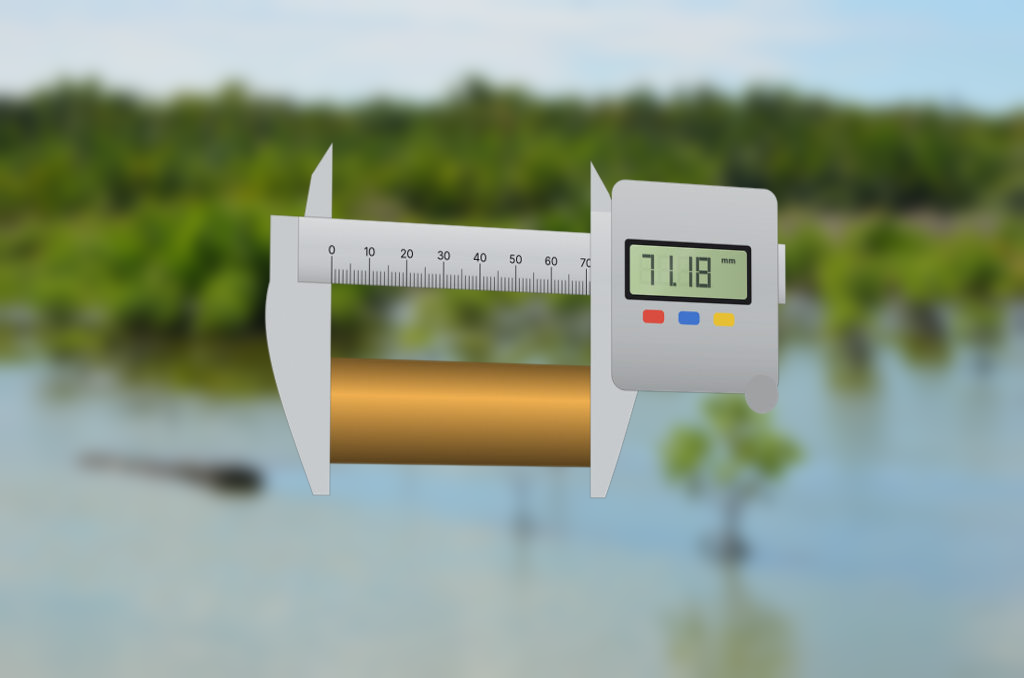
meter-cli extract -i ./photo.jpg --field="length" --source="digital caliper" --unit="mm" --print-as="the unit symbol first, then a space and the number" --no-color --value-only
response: mm 71.18
